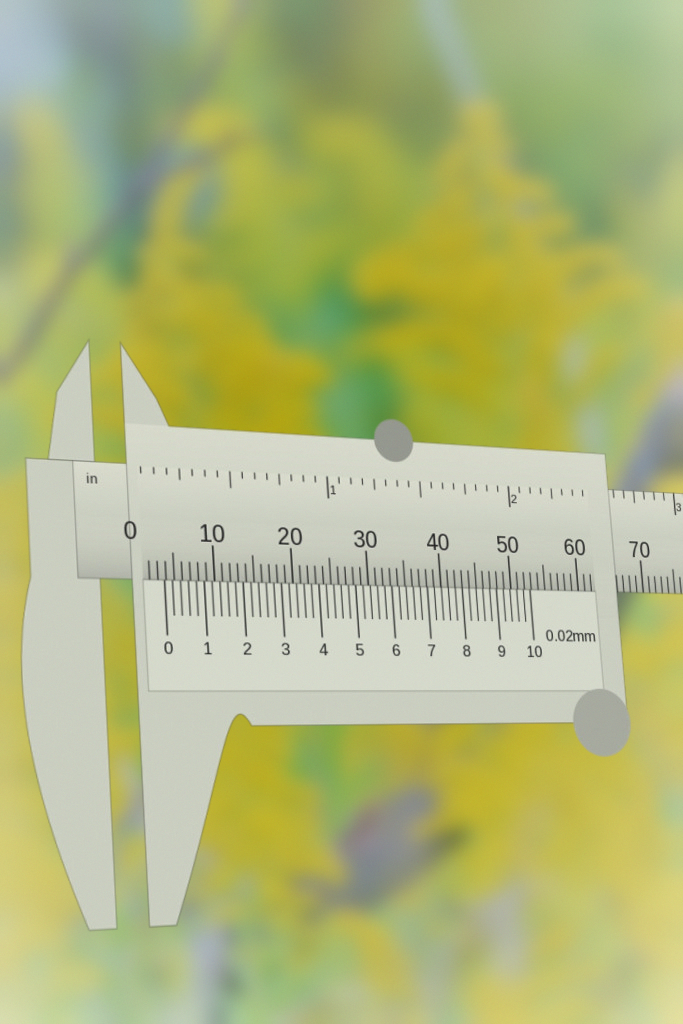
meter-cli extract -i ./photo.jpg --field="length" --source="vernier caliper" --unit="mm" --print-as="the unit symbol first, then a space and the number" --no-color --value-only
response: mm 3.8
